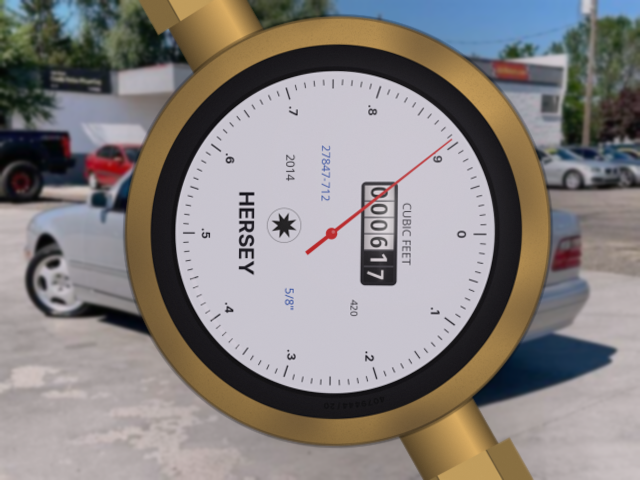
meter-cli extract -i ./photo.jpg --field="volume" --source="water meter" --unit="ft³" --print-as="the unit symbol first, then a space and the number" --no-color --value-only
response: ft³ 616.89
